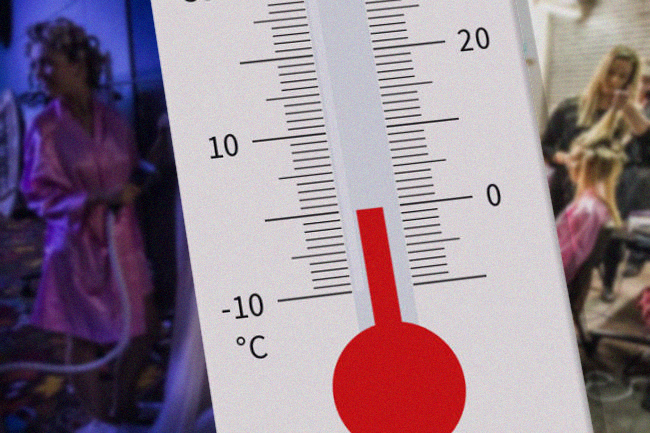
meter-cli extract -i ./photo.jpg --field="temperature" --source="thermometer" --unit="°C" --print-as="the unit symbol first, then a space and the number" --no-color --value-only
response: °C 0
